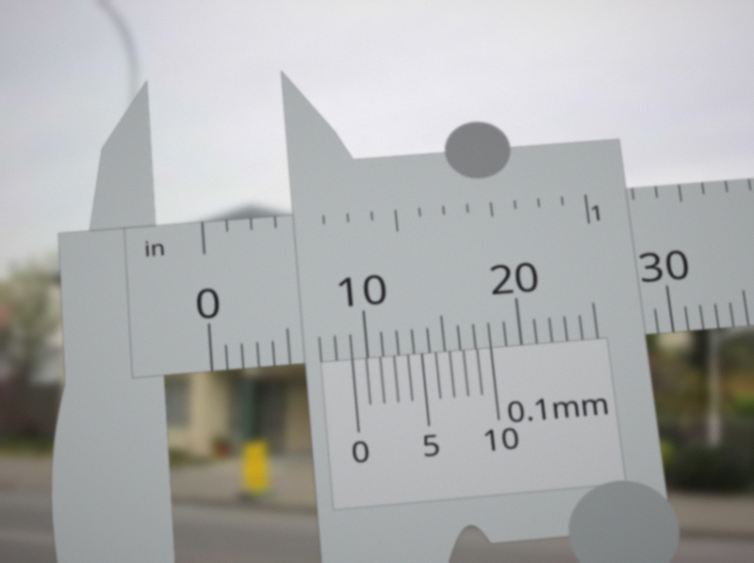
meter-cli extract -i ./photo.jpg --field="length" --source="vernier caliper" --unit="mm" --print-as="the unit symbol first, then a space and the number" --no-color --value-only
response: mm 9.0
